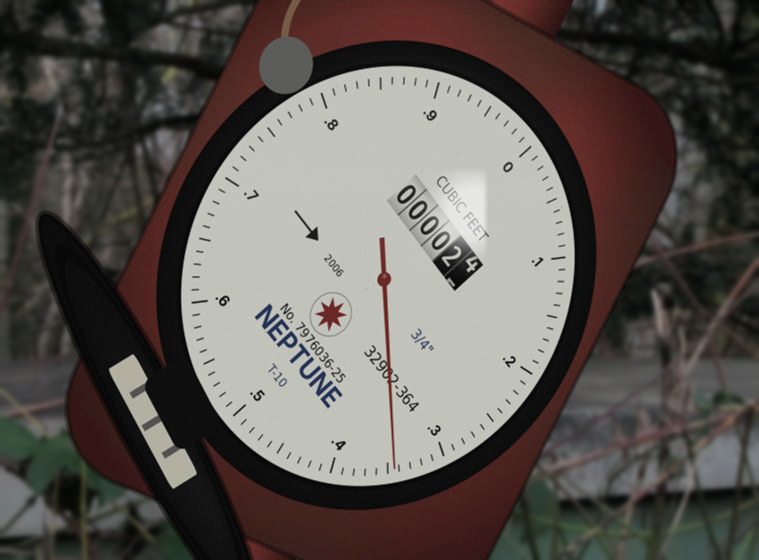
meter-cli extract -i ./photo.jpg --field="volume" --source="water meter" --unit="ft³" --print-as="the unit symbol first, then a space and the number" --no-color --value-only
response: ft³ 24.34
